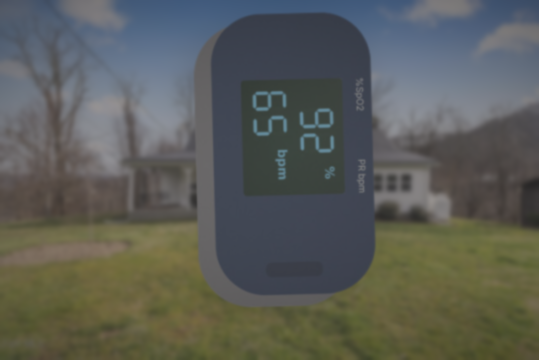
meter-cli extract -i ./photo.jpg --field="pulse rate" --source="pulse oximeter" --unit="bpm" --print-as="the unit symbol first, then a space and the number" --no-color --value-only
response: bpm 65
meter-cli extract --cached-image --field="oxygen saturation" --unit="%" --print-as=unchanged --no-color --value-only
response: % 92
